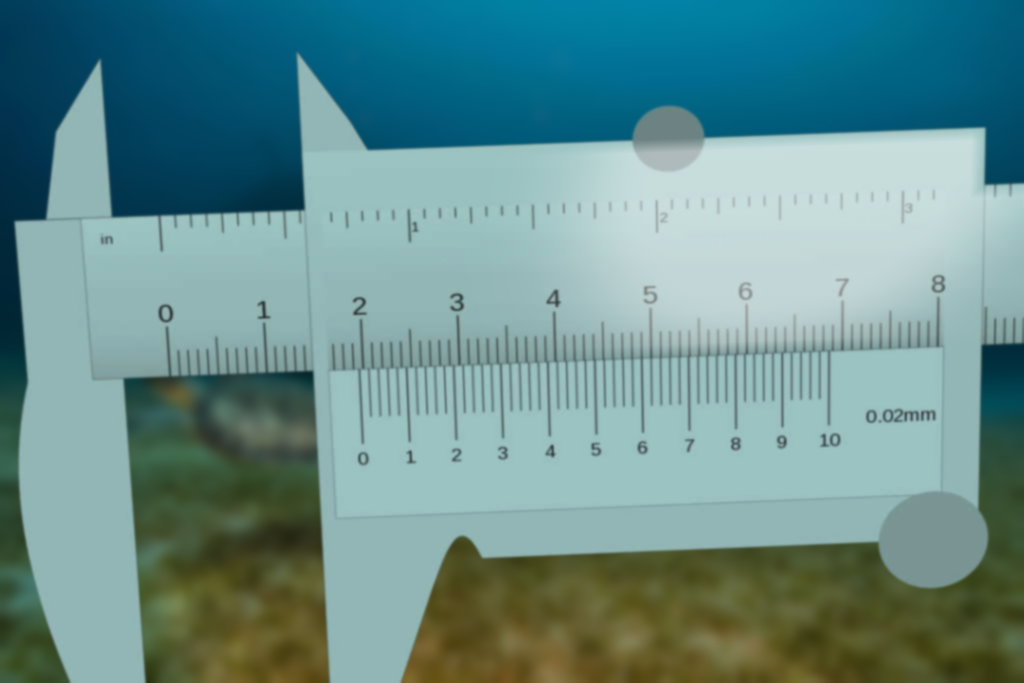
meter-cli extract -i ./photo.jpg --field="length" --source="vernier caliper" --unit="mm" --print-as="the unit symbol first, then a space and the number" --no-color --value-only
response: mm 19.6
